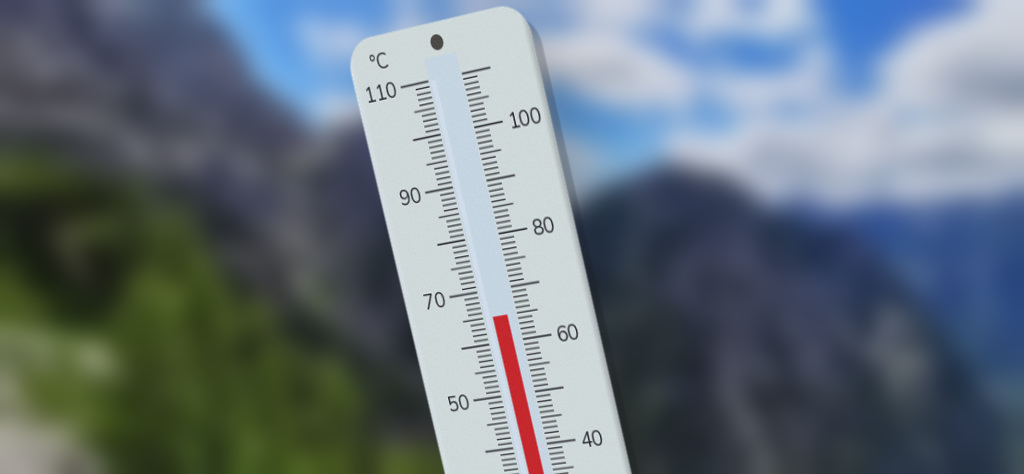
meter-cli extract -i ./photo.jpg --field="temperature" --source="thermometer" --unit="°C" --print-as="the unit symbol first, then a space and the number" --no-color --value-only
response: °C 65
